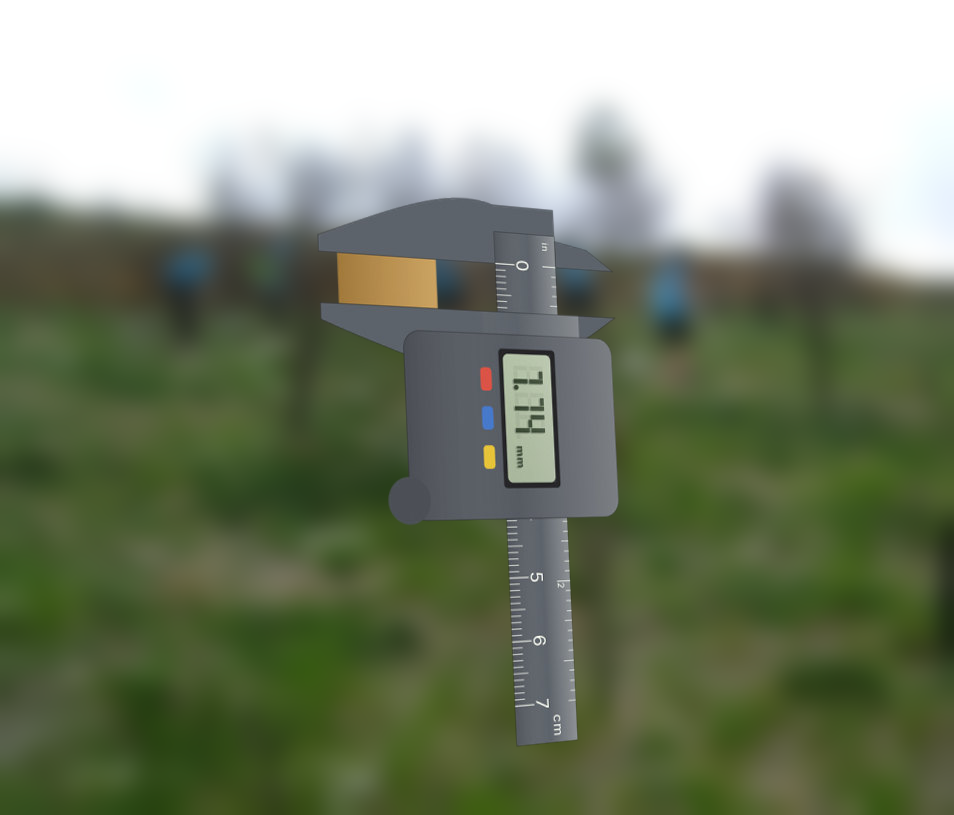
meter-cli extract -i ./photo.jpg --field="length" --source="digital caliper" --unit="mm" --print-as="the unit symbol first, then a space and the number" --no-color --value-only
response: mm 7.74
